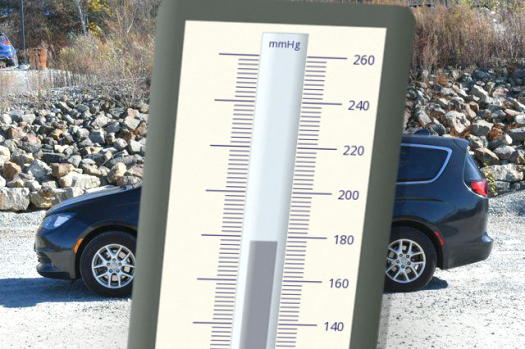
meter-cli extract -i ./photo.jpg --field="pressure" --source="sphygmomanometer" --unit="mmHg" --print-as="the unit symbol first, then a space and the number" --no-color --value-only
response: mmHg 178
